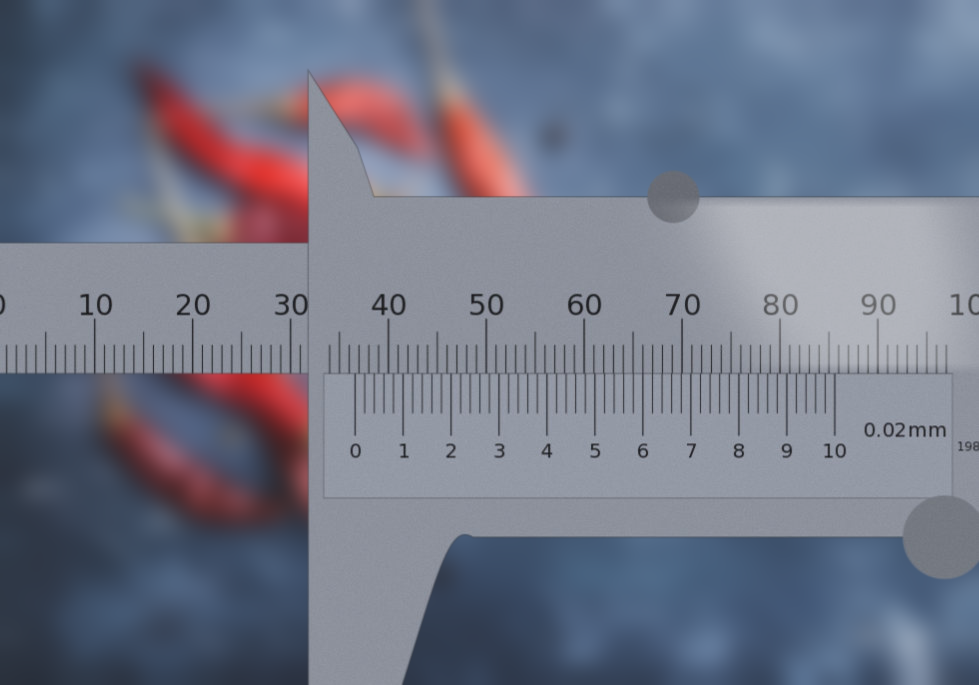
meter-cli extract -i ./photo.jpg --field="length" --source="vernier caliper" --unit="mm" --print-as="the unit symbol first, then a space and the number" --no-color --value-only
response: mm 36.6
